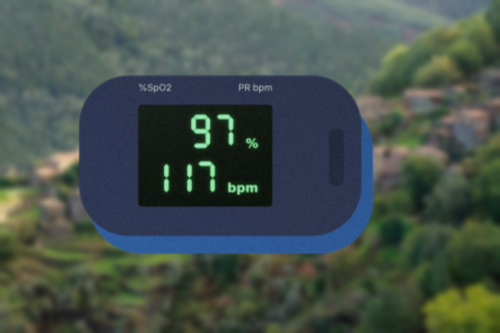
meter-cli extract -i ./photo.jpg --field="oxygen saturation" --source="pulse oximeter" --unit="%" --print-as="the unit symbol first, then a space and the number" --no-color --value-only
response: % 97
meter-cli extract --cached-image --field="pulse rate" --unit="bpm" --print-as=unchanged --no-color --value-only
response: bpm 117
